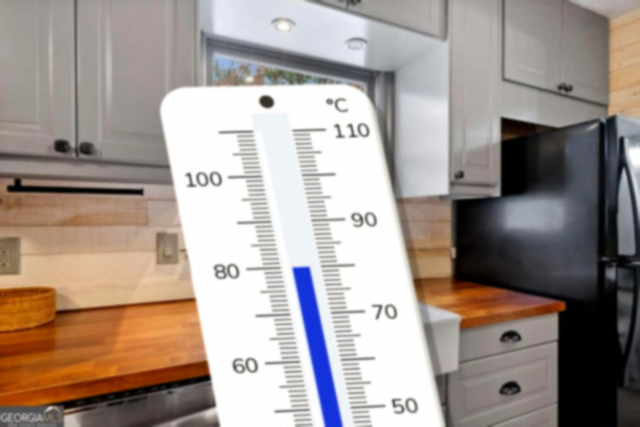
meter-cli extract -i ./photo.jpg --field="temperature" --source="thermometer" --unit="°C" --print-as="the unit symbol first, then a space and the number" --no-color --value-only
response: °C 80
